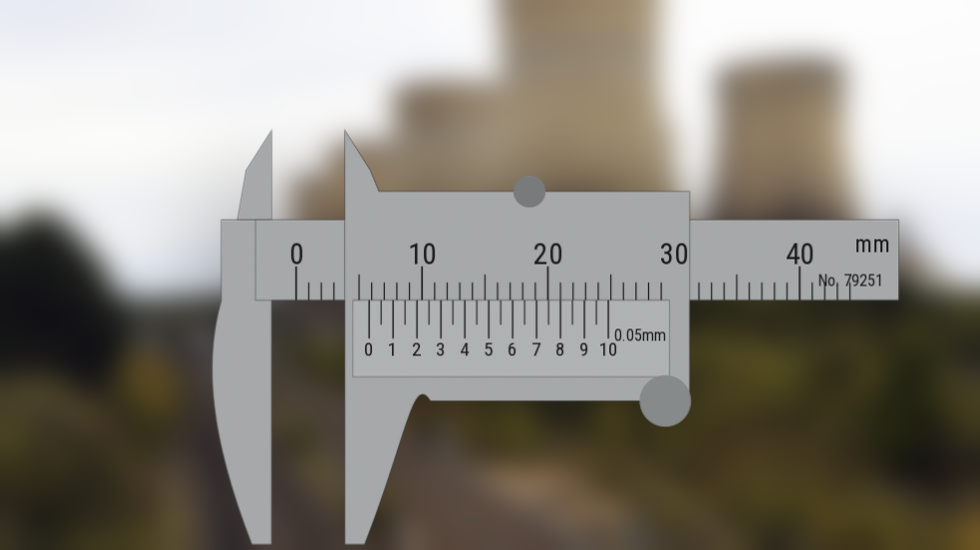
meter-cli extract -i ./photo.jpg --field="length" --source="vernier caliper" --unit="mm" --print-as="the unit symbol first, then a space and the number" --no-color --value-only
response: mm 5.8
